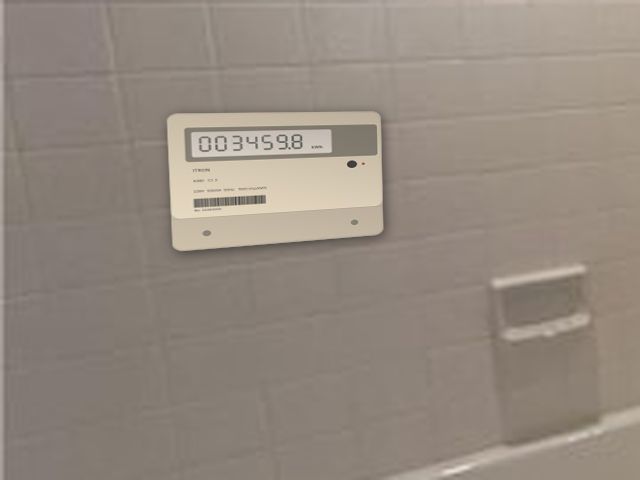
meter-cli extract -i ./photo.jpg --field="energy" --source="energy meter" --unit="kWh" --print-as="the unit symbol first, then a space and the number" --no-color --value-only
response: kWh 3459.8
